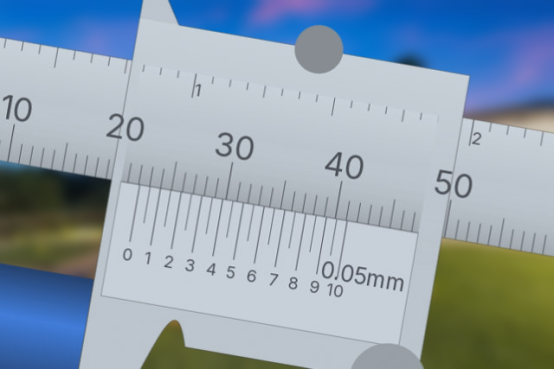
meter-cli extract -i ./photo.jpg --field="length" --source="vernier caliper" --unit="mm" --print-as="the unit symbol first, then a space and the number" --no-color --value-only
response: mm 22.1
